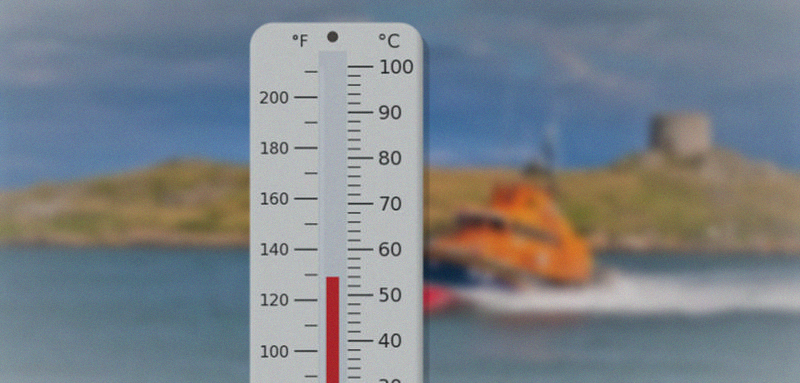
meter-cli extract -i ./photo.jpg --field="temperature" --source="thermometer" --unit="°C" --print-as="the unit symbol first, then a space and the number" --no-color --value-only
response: °C 54
